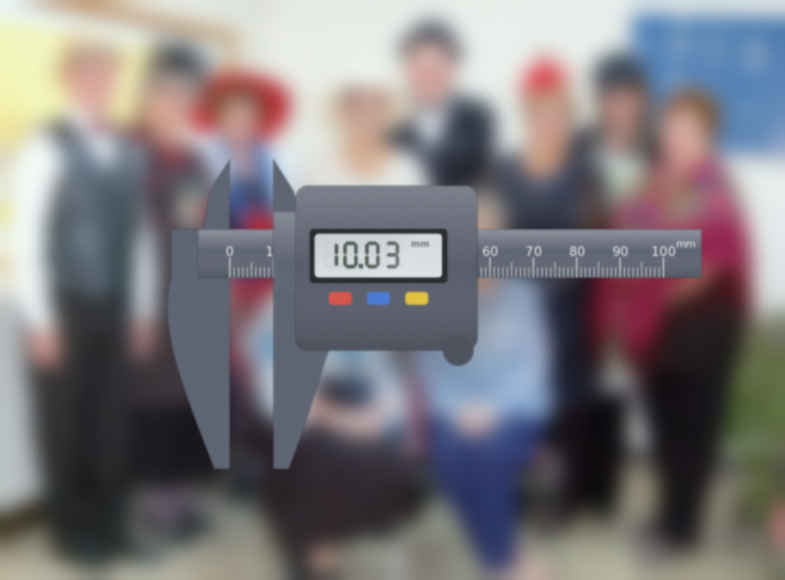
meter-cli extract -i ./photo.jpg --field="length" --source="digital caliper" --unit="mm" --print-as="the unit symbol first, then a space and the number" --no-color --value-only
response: mm 10.03
